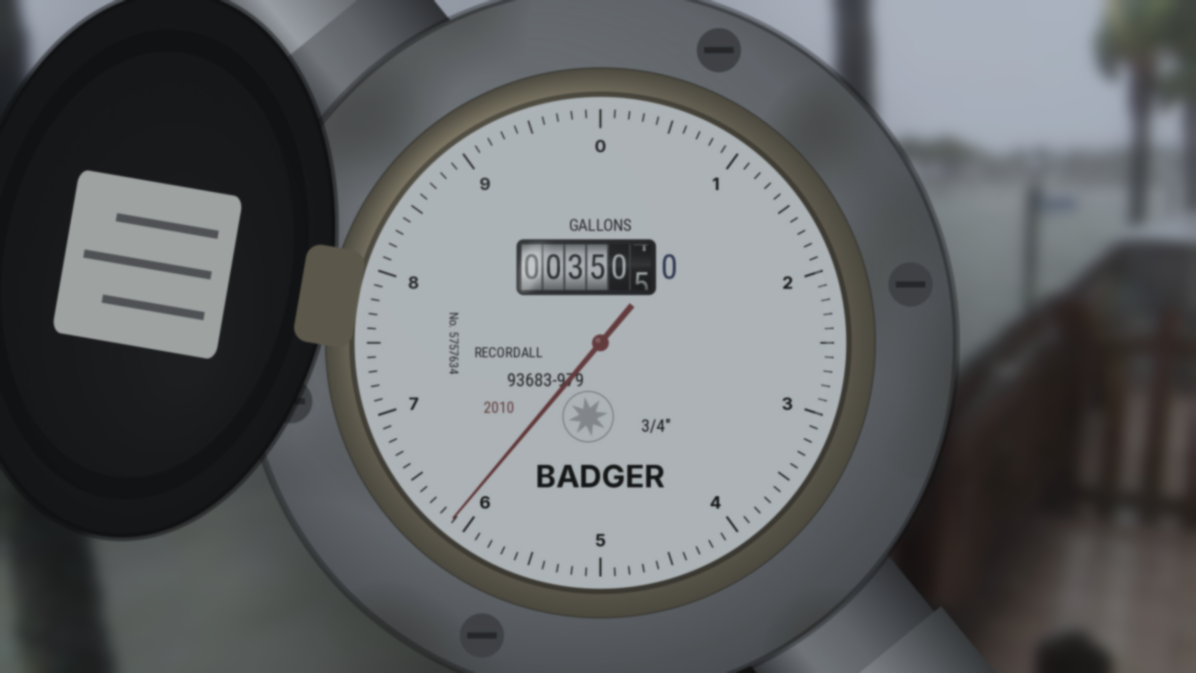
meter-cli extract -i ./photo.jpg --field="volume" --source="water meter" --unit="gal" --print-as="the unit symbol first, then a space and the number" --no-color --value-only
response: gal 35046.1
